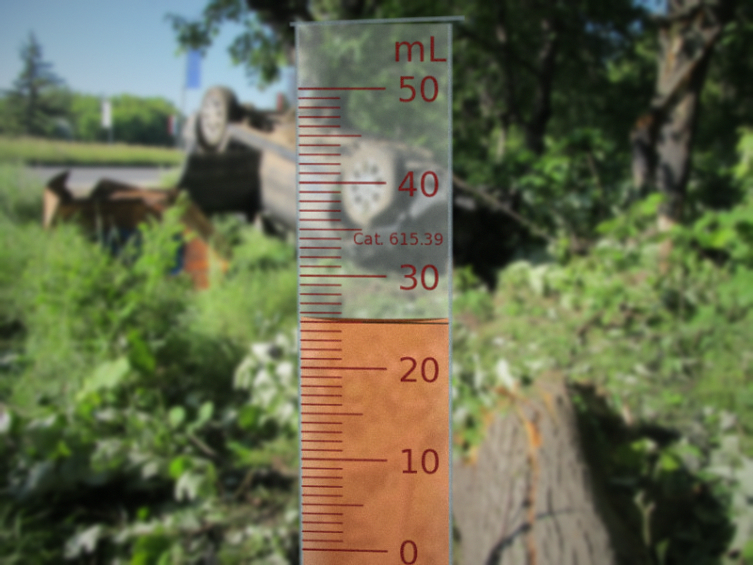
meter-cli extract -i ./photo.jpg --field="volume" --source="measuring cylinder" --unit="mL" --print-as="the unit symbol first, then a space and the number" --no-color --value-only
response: mL 25
